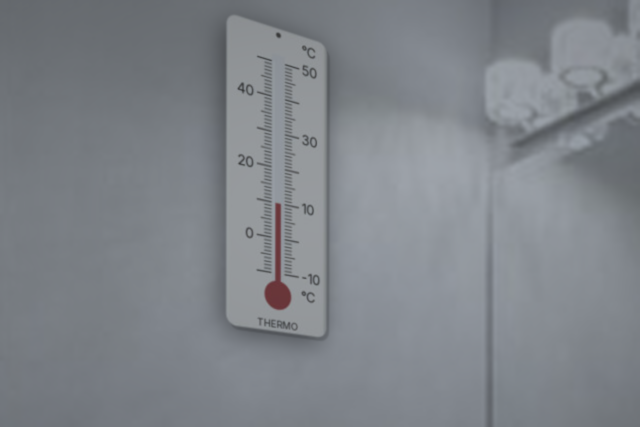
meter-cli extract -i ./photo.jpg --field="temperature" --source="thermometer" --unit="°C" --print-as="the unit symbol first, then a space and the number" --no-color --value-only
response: °C 10
